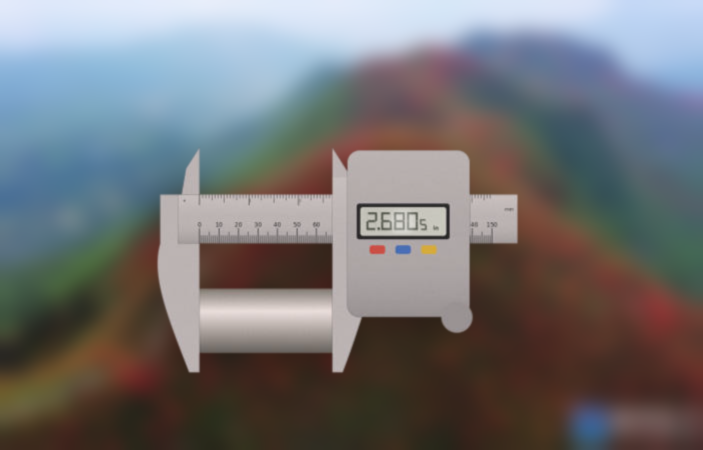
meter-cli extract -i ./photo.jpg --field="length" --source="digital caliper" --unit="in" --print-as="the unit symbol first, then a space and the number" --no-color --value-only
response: in 2.6805
